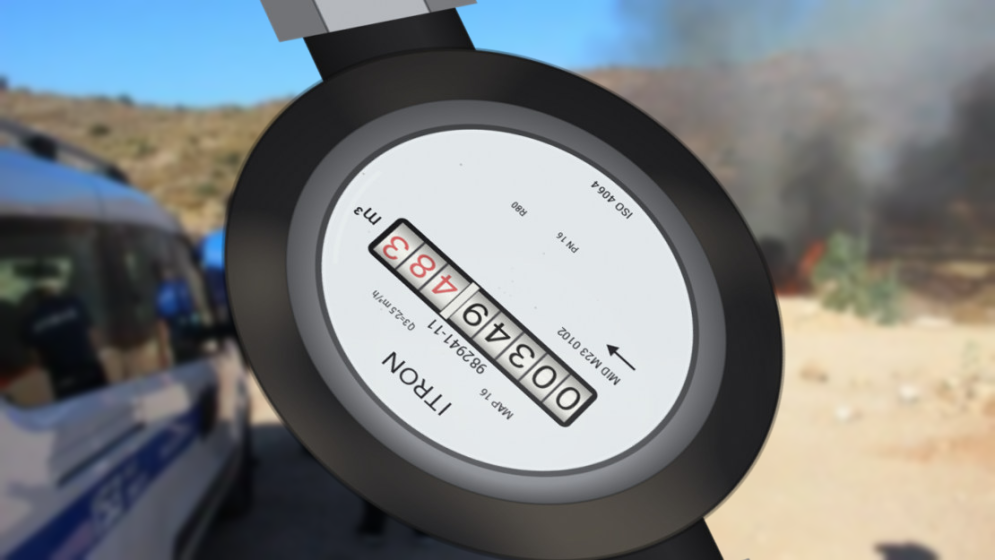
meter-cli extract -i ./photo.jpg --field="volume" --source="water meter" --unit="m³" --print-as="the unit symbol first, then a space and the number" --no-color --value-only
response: m³ 349.483
